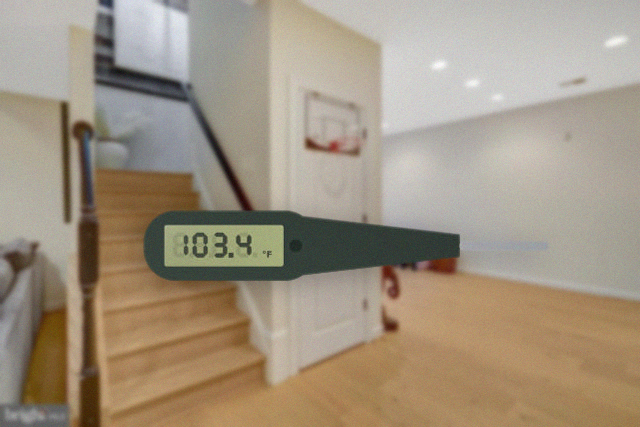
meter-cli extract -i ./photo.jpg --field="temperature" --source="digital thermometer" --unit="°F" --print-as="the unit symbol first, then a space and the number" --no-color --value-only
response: °F 103.4
